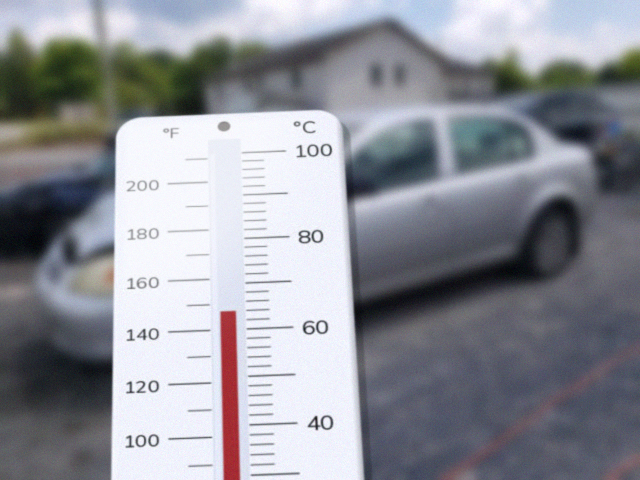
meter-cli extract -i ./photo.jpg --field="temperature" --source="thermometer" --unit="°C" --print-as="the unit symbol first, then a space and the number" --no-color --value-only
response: °C 64
